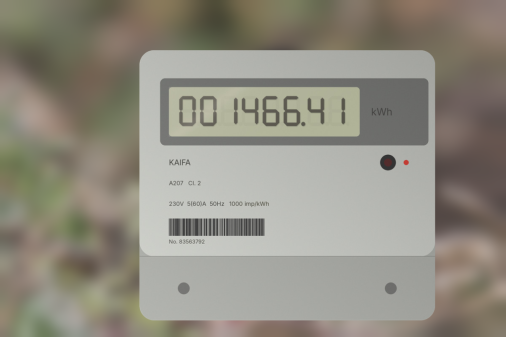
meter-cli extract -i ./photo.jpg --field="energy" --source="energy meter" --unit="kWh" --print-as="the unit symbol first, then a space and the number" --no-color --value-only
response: kWh 1466.41
